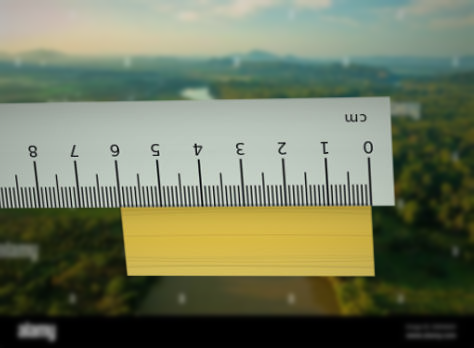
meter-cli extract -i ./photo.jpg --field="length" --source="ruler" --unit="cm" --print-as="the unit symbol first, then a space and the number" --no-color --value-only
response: cm 6
